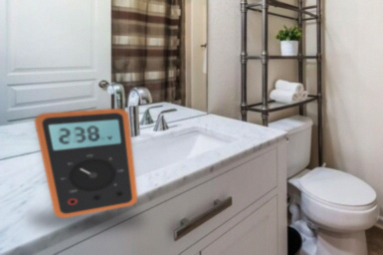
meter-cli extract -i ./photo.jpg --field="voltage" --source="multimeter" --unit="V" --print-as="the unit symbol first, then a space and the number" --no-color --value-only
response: V 238
